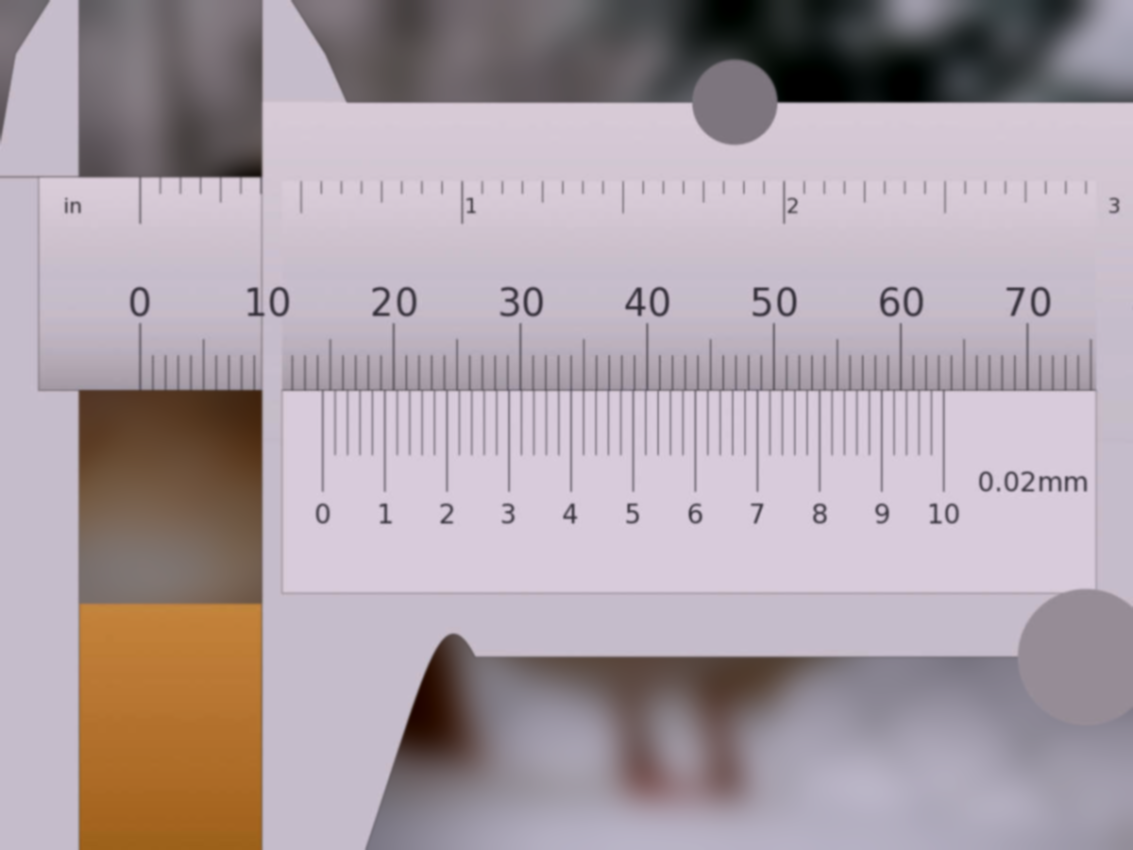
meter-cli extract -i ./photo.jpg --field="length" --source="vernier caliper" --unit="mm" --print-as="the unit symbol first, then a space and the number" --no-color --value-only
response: mm 14.4
